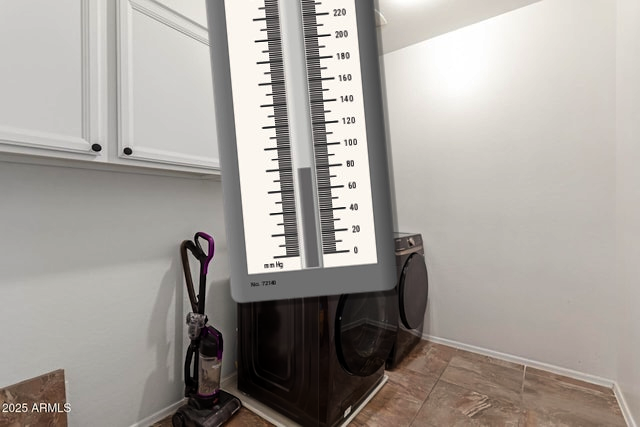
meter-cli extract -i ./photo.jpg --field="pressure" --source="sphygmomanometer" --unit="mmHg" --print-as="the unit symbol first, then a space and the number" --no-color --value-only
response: mmHg 80
